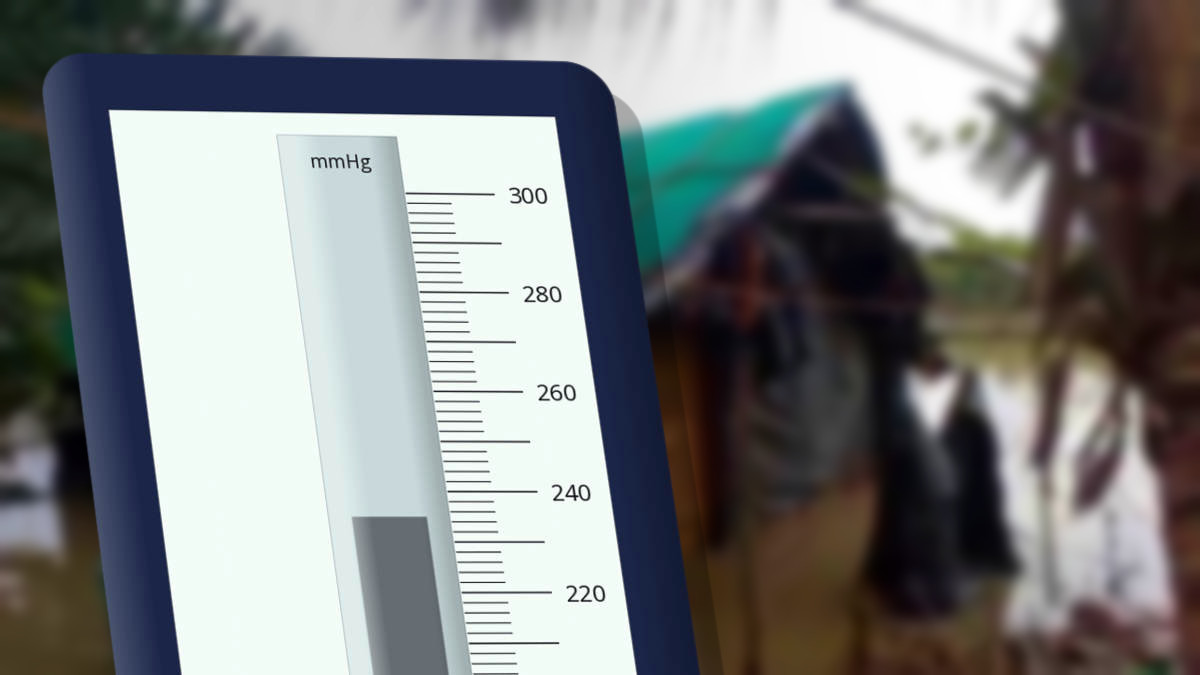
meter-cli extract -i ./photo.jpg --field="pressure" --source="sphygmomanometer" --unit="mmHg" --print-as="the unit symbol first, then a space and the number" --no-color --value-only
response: mmHg 235
